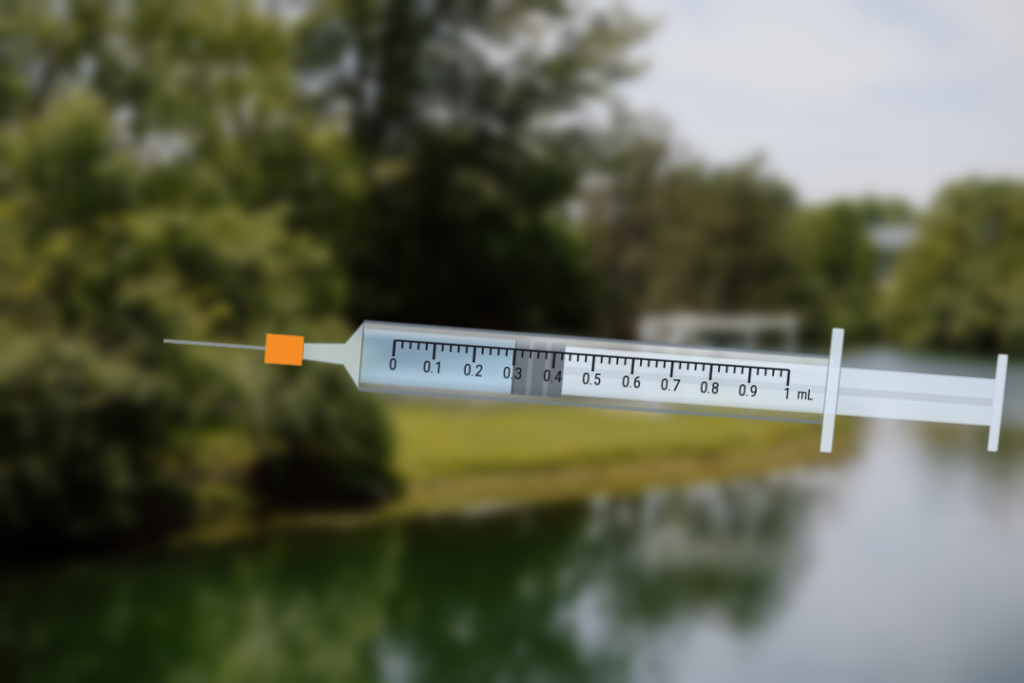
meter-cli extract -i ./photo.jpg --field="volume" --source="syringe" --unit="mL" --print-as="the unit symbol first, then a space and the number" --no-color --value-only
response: mL 0.3
